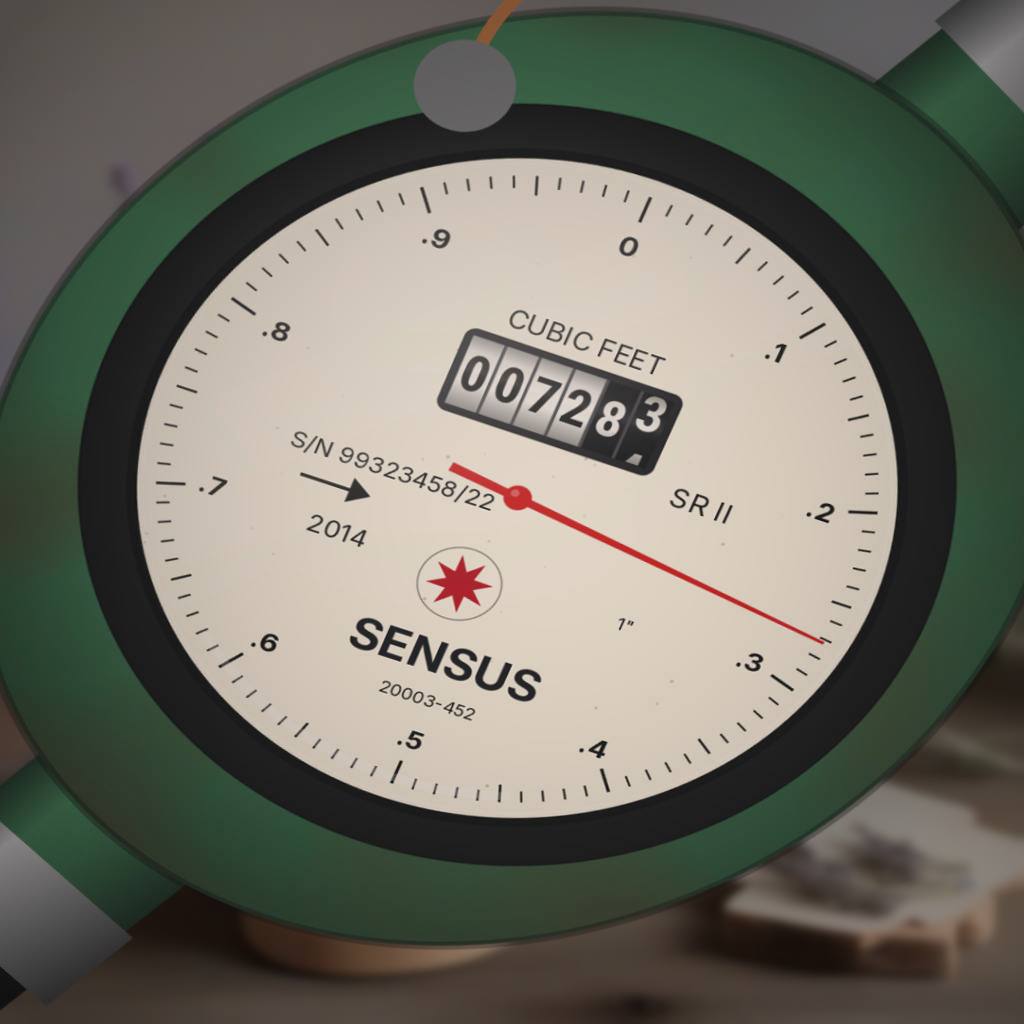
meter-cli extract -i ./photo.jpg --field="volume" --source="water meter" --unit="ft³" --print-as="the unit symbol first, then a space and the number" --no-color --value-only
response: ft³ 7283.27
